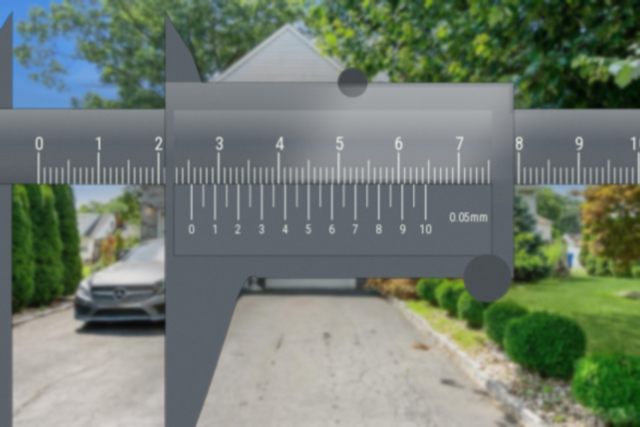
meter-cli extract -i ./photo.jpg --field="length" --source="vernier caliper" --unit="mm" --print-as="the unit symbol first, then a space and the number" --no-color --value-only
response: mm 25.5
